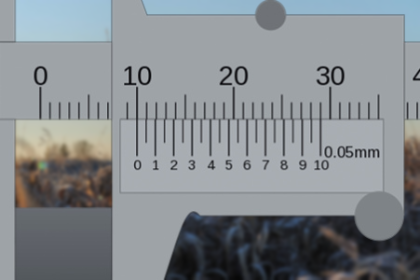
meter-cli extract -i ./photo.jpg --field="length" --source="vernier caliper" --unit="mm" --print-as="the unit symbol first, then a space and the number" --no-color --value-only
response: mm 10.0
